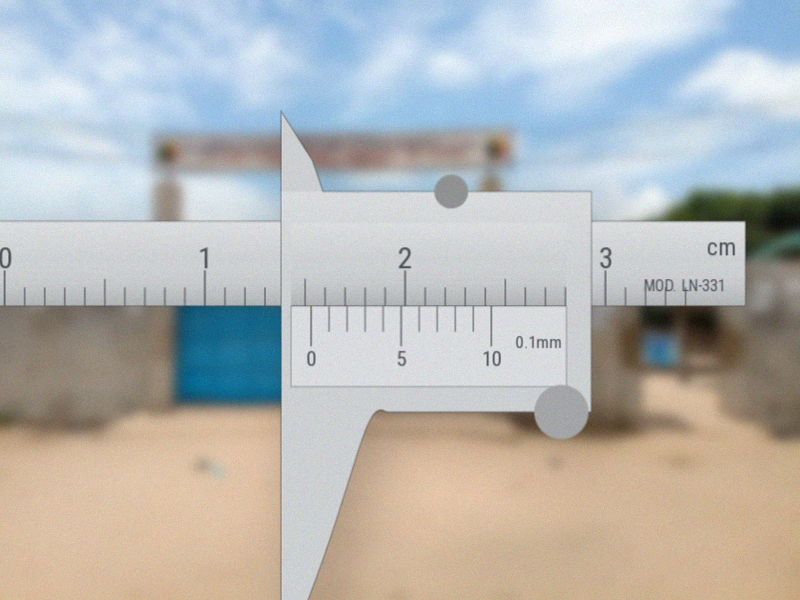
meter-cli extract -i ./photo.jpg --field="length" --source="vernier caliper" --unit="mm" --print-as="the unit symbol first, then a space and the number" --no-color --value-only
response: mm 15.3
